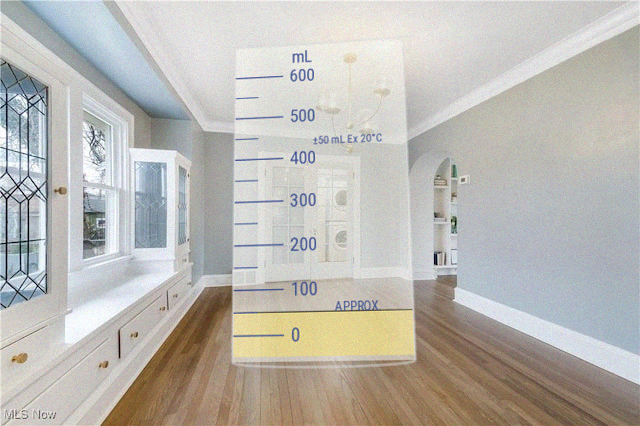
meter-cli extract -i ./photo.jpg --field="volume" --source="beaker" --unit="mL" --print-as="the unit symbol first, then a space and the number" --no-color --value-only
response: mL 50
